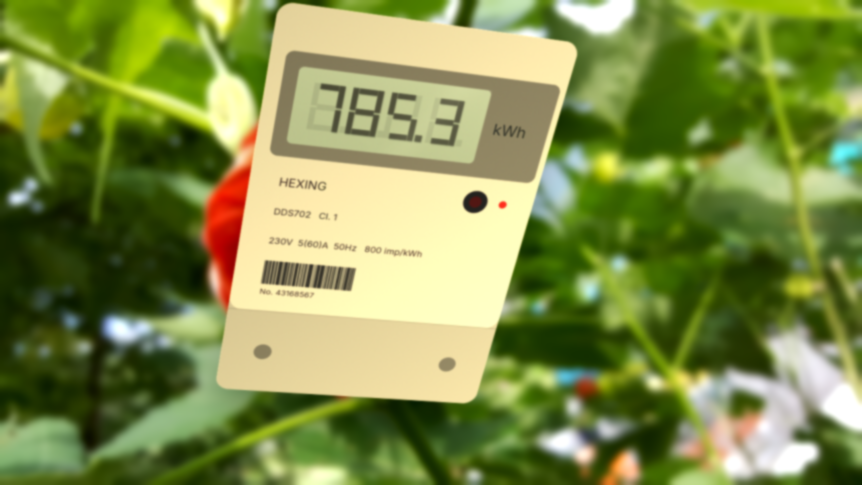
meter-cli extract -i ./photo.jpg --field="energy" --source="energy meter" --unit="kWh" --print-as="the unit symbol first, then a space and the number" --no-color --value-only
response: kWh 785.3
